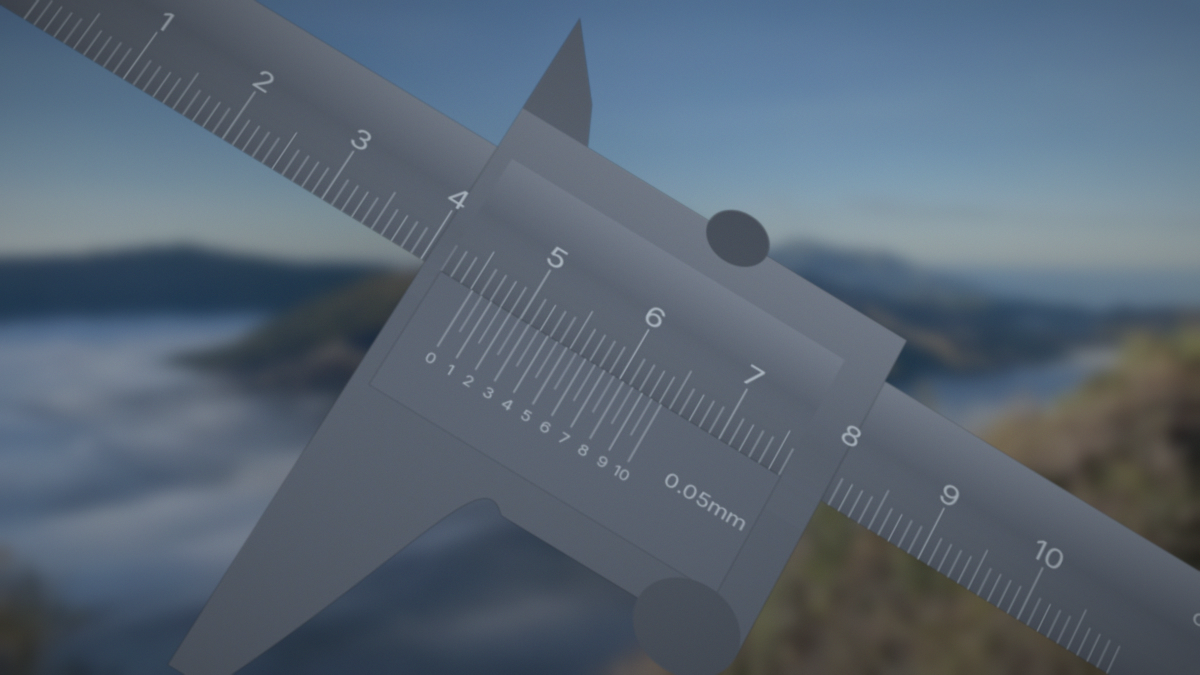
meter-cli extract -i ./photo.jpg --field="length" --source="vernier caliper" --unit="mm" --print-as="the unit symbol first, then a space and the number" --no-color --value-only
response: mm 45.2
